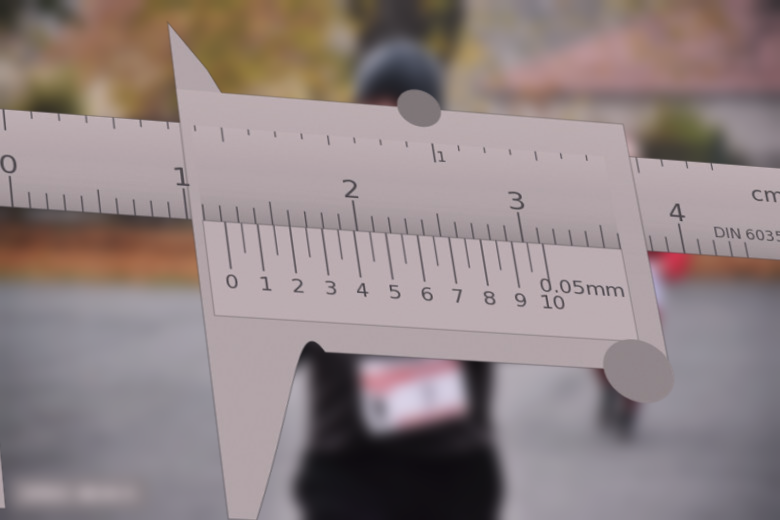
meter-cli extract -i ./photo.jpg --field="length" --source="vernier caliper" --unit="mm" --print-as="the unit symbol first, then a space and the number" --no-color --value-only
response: mm 12.2
